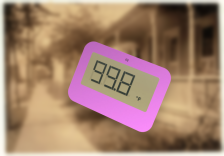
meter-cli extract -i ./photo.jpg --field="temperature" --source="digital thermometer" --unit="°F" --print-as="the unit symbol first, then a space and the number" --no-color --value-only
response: °F 99.8
